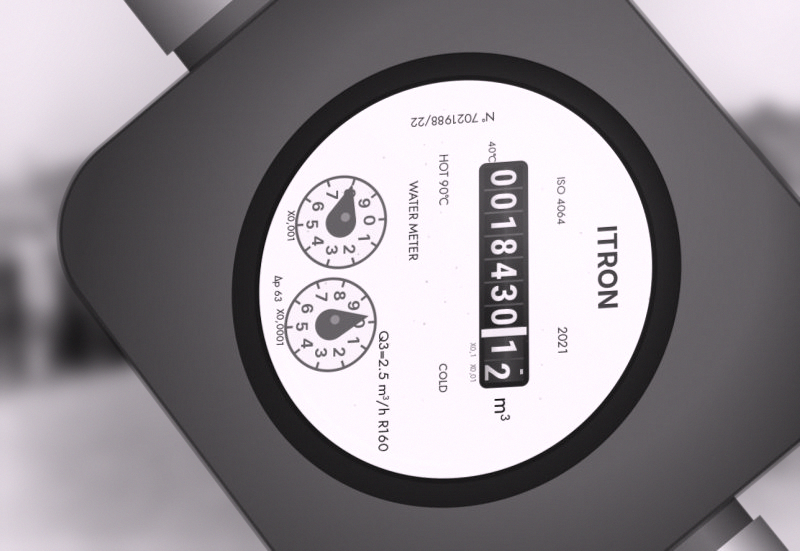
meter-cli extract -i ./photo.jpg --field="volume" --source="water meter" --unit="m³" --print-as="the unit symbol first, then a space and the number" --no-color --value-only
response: m³ 18430.1179
